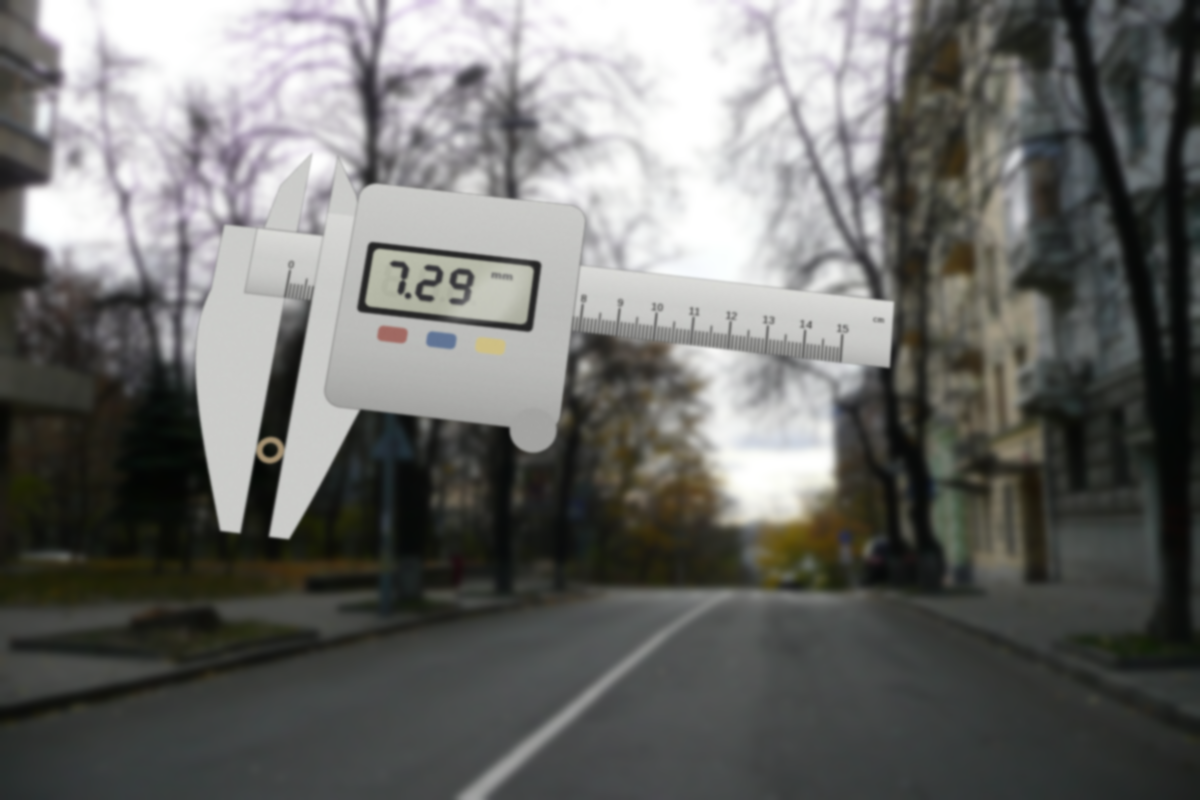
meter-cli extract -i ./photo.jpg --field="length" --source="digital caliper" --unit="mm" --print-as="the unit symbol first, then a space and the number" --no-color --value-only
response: mm 7.29
